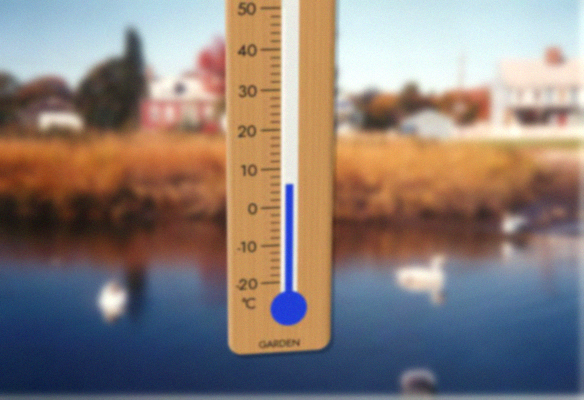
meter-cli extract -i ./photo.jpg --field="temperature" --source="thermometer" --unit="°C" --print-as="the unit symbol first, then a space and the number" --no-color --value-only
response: °C 6
